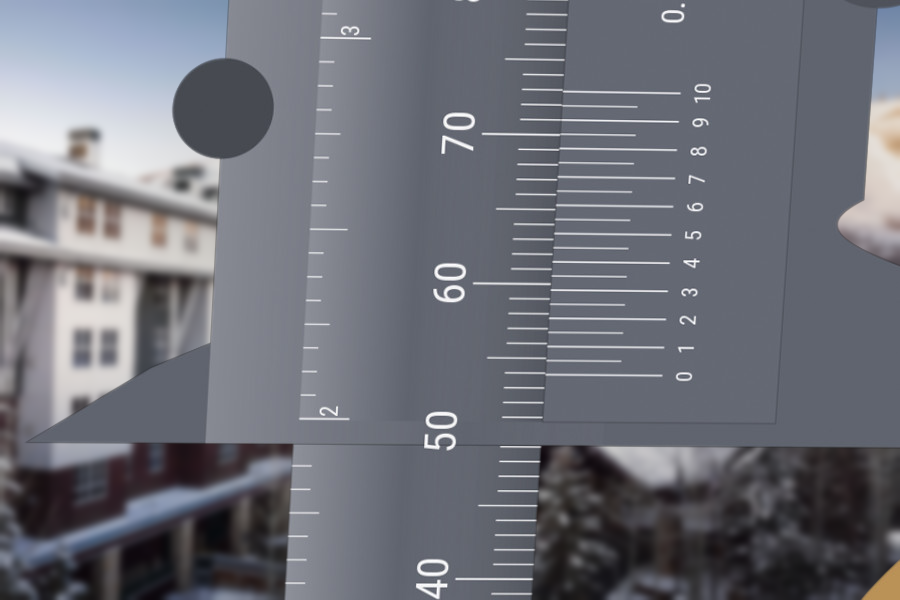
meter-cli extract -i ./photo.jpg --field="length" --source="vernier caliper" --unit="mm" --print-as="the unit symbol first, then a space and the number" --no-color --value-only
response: mm 53.9
